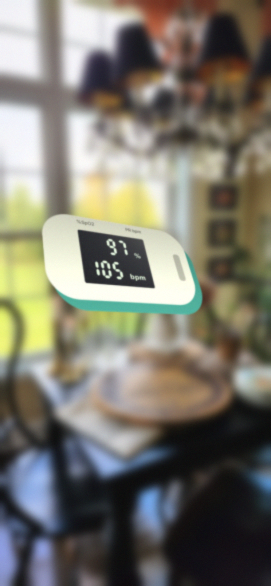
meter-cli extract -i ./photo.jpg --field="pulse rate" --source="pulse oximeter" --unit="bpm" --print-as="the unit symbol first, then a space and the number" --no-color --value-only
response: bpm 105
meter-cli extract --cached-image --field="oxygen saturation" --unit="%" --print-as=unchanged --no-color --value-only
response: % 97
